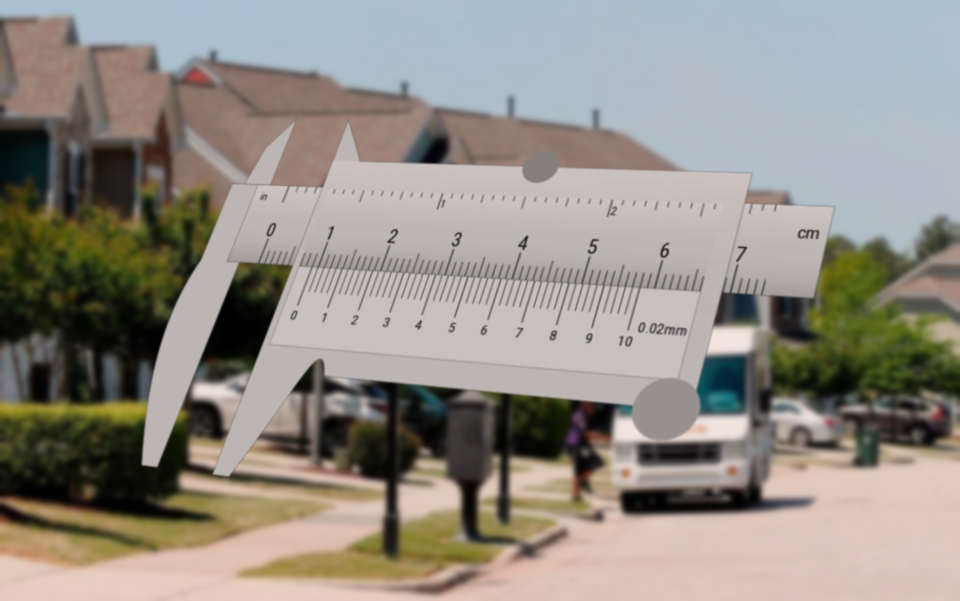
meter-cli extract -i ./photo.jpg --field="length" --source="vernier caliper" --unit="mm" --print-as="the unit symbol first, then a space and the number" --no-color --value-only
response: mm 9.0
